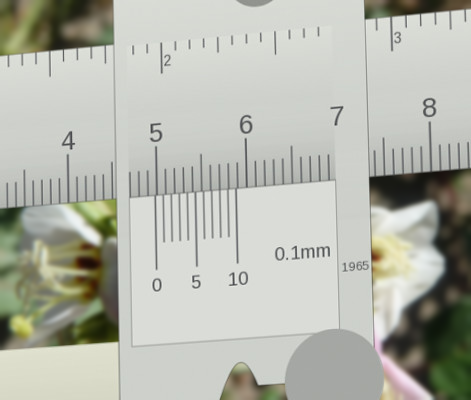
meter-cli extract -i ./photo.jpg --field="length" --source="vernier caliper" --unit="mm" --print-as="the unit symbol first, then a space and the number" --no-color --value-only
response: mm 49.8
